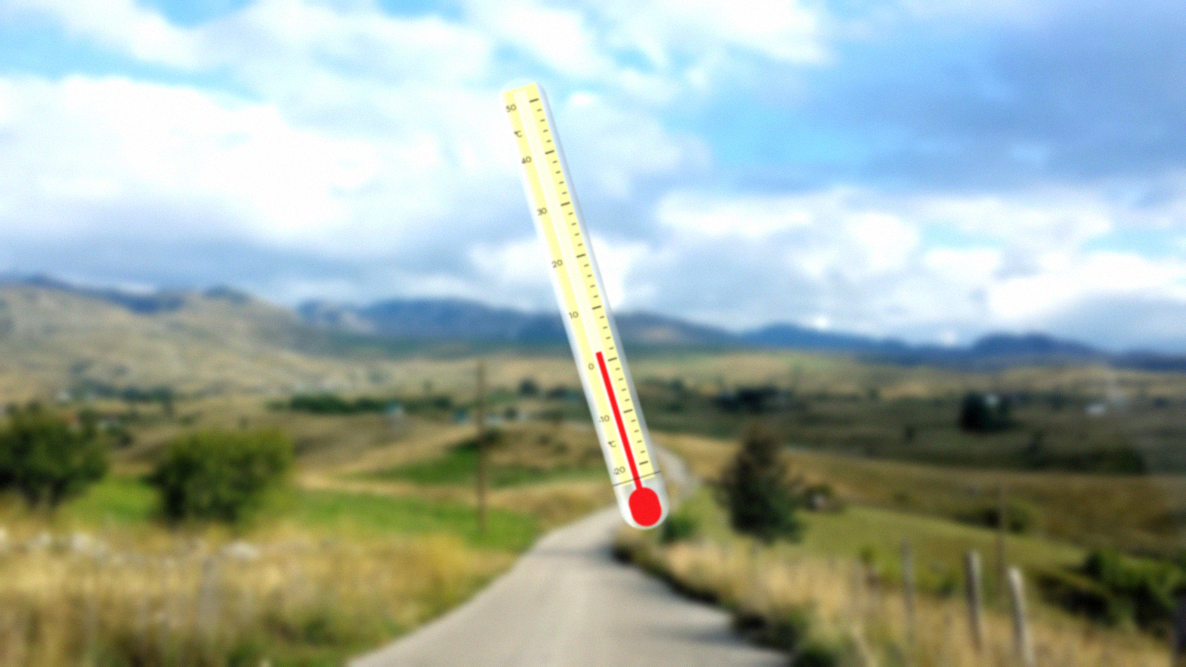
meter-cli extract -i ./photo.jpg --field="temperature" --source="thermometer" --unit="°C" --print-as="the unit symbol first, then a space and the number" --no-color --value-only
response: °C 2
